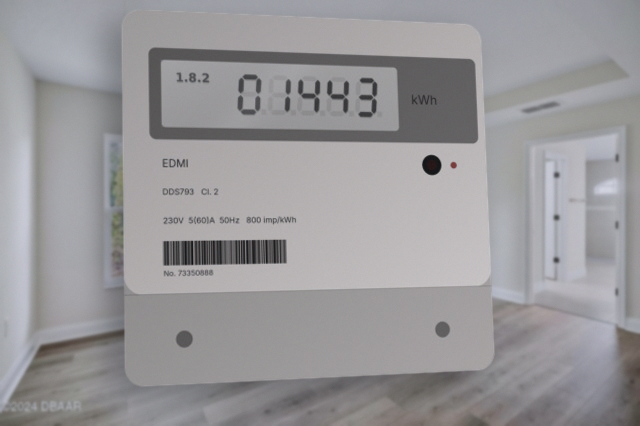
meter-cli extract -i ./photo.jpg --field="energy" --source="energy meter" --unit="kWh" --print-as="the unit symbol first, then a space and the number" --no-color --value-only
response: kWh 1443
